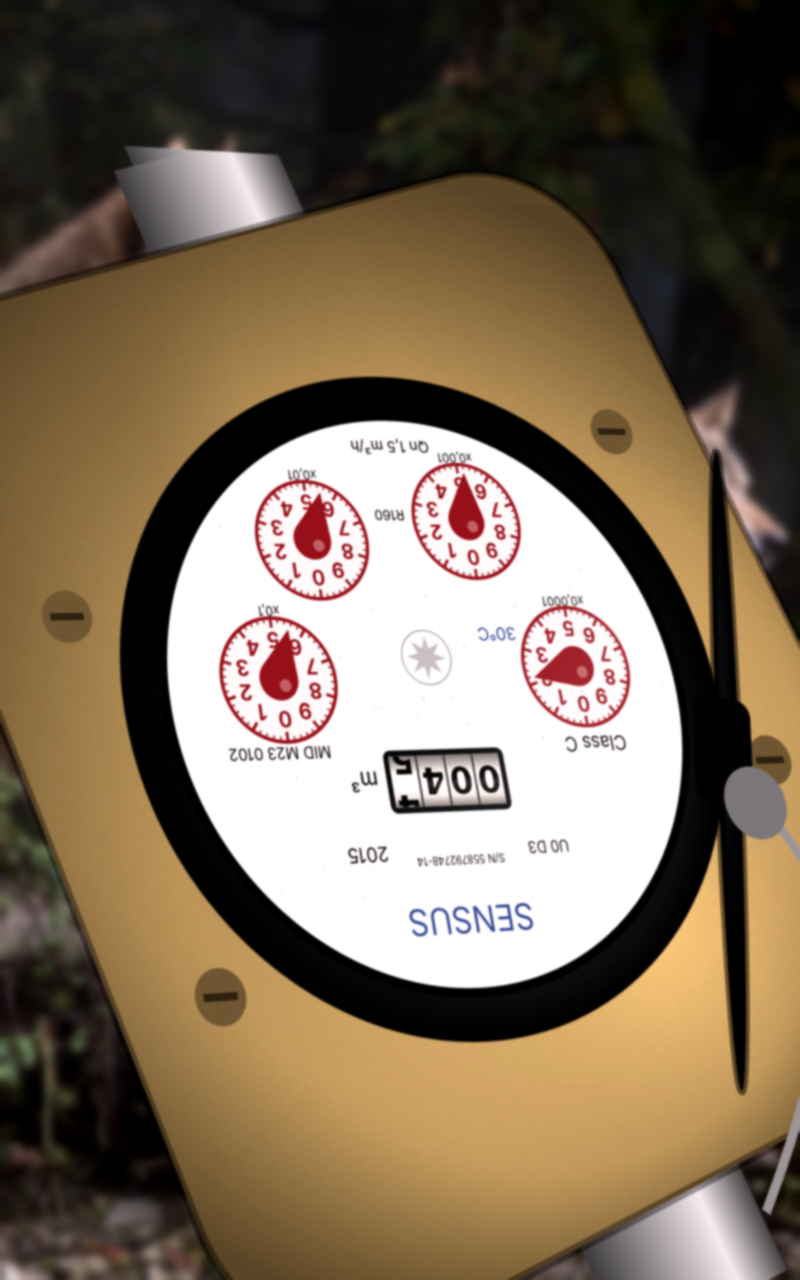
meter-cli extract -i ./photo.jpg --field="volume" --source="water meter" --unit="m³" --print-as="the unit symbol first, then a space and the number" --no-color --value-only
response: m³ 44.5552
